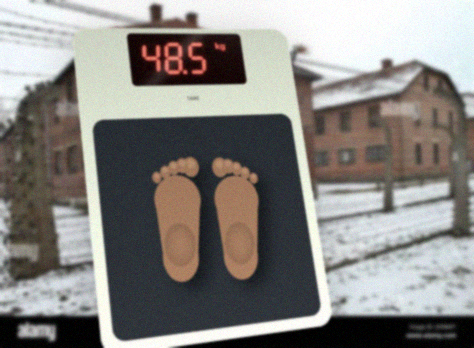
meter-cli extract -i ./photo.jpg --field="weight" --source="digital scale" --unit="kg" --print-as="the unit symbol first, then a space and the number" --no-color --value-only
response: kg 48.5
